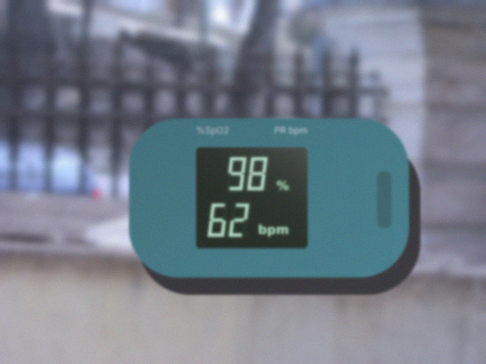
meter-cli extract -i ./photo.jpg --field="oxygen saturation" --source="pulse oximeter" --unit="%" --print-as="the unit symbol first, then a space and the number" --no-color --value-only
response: % 98
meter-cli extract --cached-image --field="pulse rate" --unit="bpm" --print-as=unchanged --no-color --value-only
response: bpm 62
